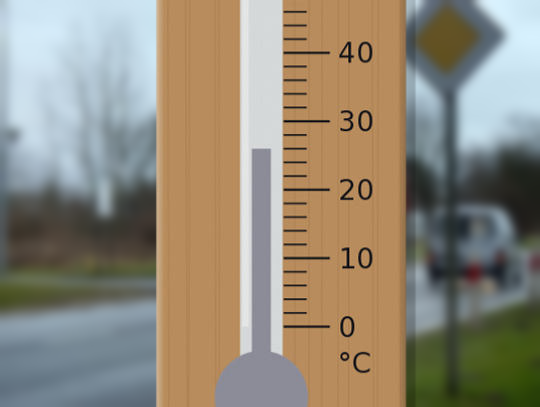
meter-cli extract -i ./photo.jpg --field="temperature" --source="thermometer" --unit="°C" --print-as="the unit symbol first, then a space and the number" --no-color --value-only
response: °C 26
